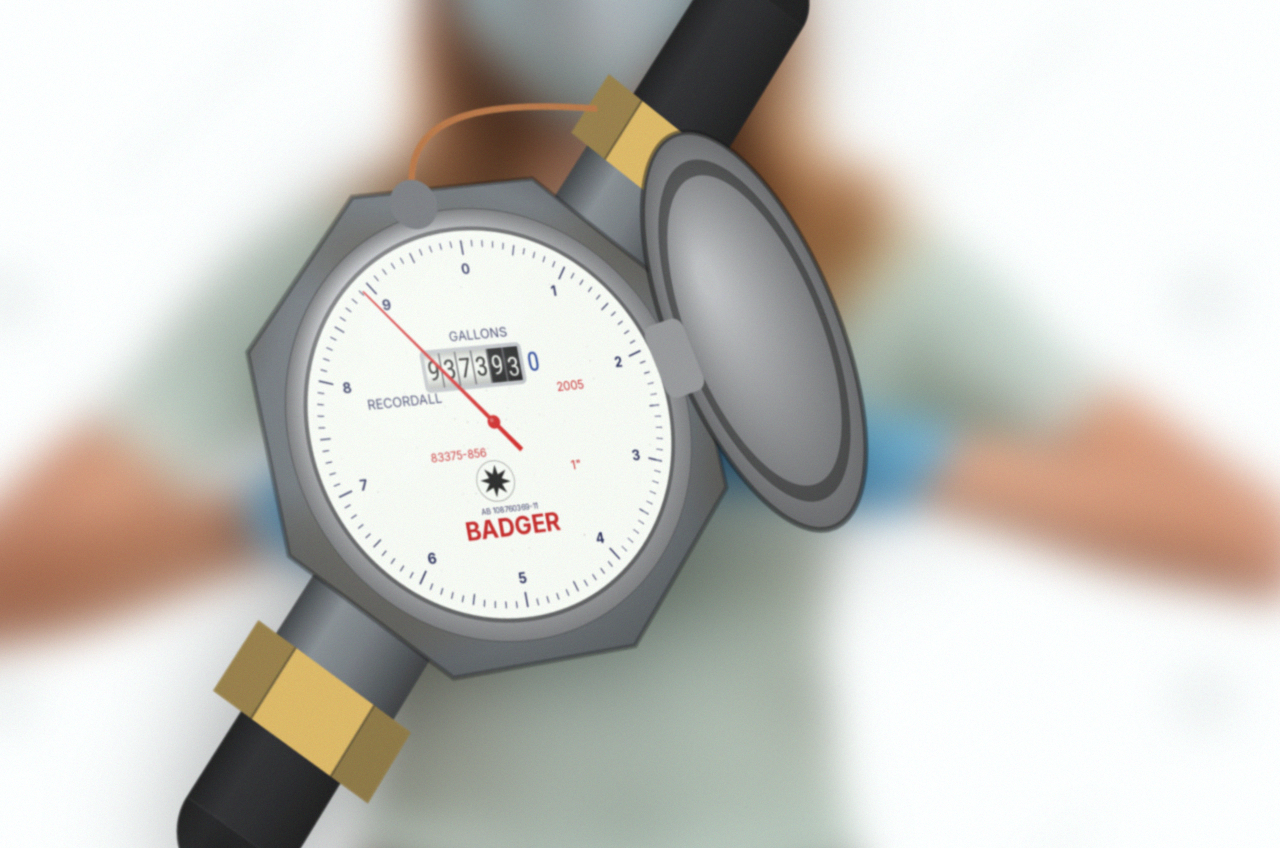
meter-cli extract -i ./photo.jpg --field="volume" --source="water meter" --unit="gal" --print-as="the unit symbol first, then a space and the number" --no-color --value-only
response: gal 9373928.9
